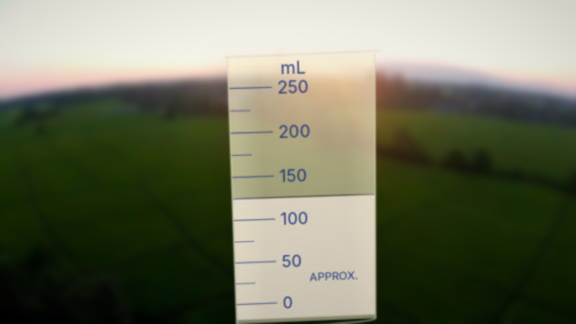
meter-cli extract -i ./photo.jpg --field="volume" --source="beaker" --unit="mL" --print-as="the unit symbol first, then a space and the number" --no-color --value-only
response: mL 125
